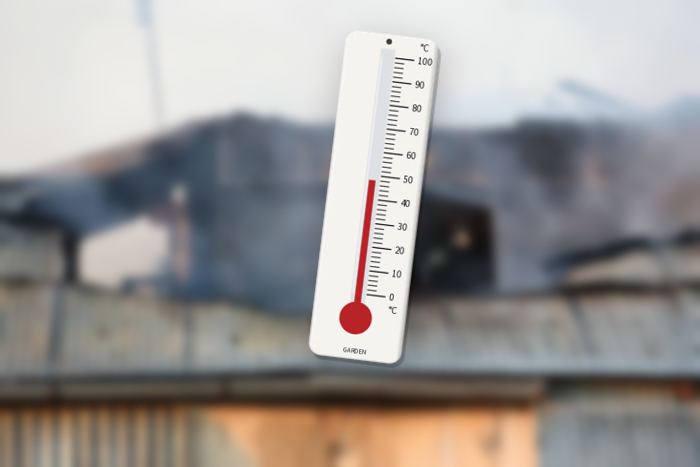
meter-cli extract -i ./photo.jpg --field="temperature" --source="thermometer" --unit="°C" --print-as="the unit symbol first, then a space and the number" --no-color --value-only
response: °C 48
